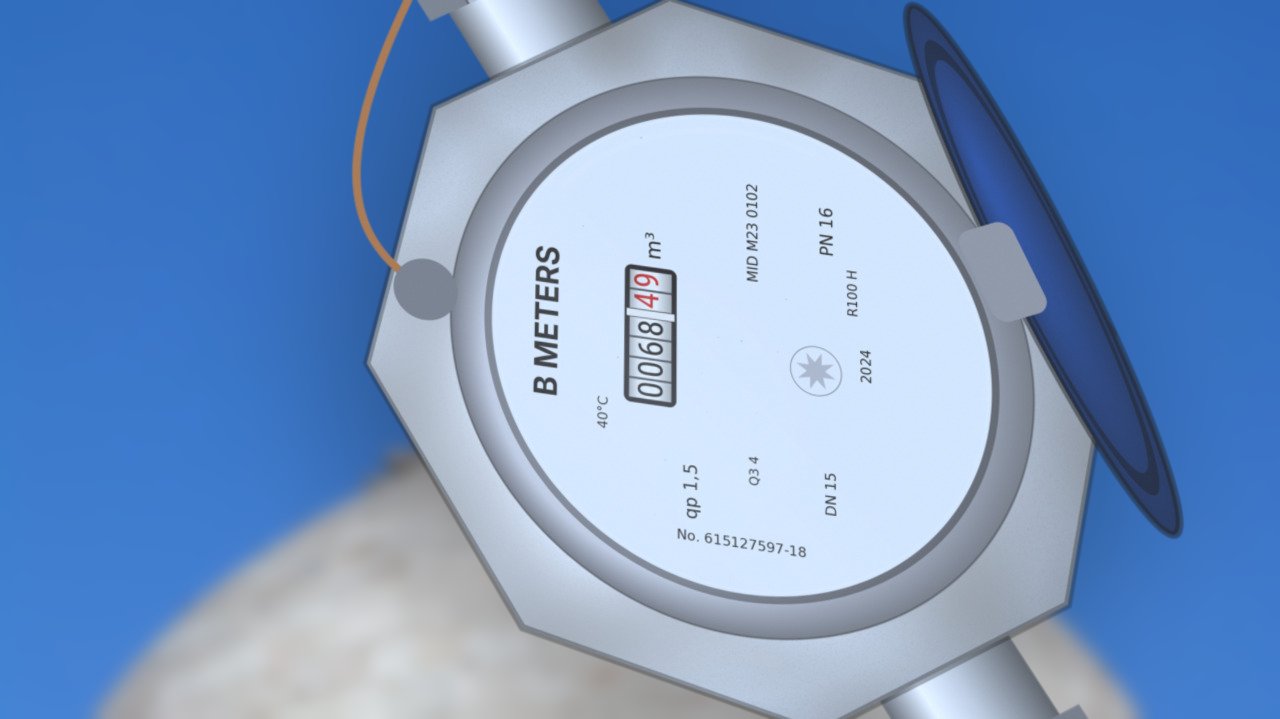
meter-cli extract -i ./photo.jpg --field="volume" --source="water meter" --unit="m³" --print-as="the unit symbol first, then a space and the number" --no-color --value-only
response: m³ 68.49
